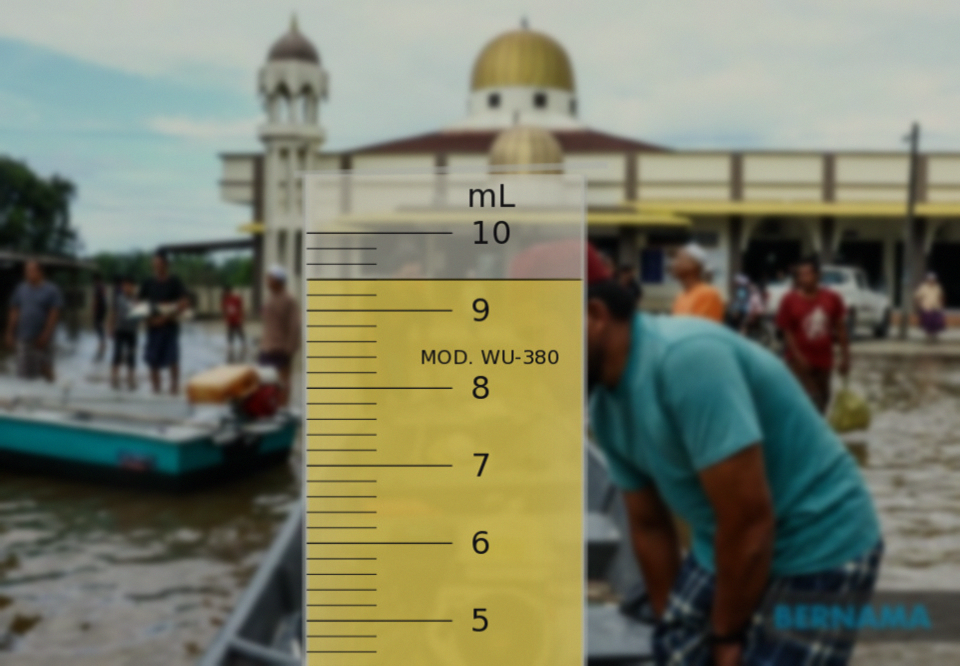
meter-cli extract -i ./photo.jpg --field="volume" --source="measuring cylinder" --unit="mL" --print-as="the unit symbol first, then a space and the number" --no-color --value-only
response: mL 9.4
